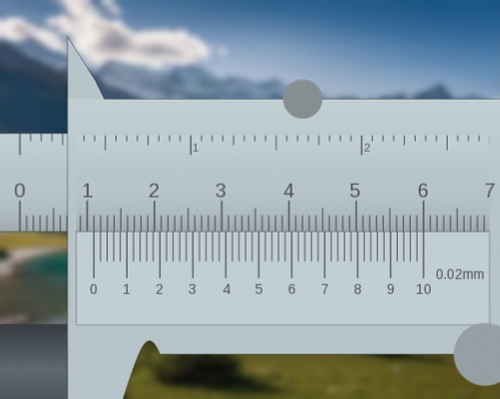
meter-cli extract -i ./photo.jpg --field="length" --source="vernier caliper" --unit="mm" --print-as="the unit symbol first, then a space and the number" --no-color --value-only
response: mm 11.0
